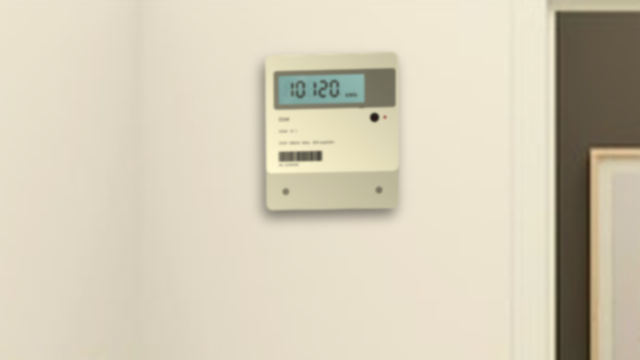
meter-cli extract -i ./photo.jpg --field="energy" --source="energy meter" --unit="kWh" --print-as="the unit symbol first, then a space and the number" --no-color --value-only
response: kWh 10120
